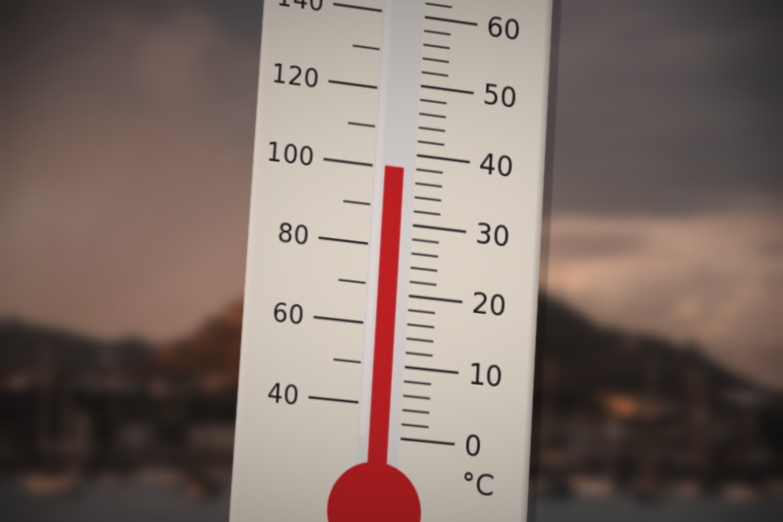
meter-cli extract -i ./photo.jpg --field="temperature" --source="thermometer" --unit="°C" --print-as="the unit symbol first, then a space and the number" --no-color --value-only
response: °C 38
